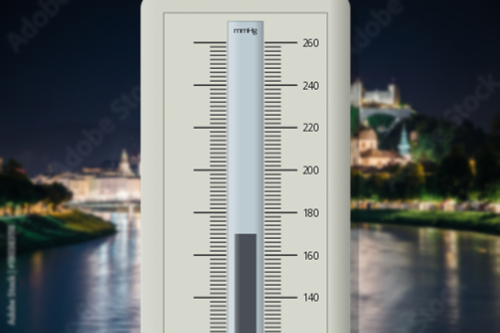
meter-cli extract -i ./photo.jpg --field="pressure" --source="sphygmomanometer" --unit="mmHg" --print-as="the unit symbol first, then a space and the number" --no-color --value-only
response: mmHg 170
